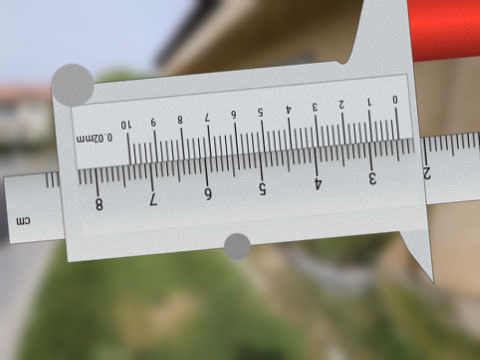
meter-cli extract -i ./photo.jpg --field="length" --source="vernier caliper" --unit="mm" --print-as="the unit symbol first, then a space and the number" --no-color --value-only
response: mm 24.6
